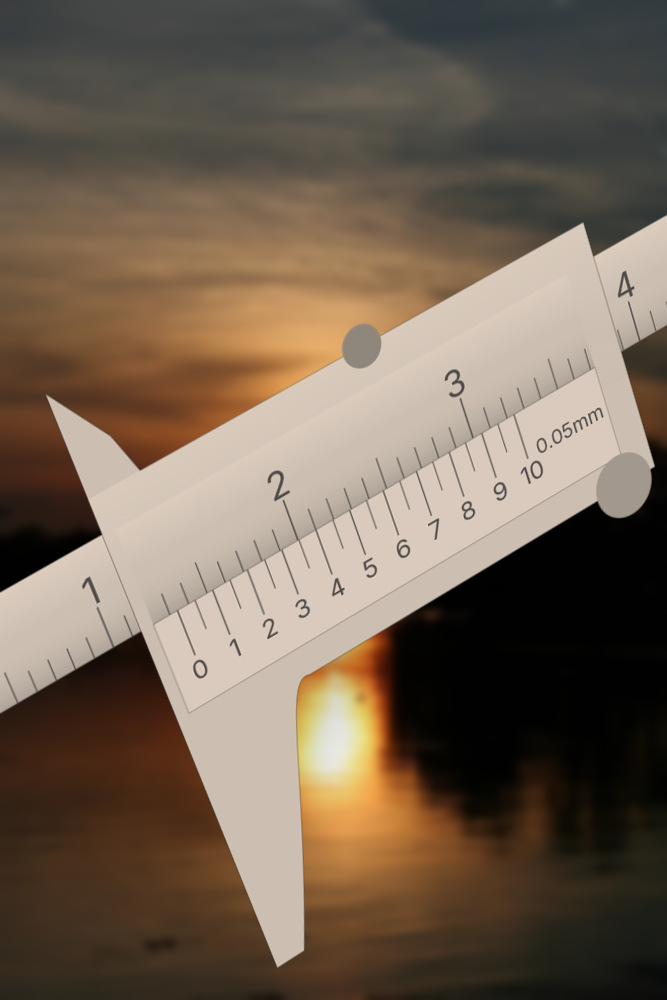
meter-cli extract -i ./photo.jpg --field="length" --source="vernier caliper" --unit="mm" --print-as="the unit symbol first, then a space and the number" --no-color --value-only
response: mm 13.4
